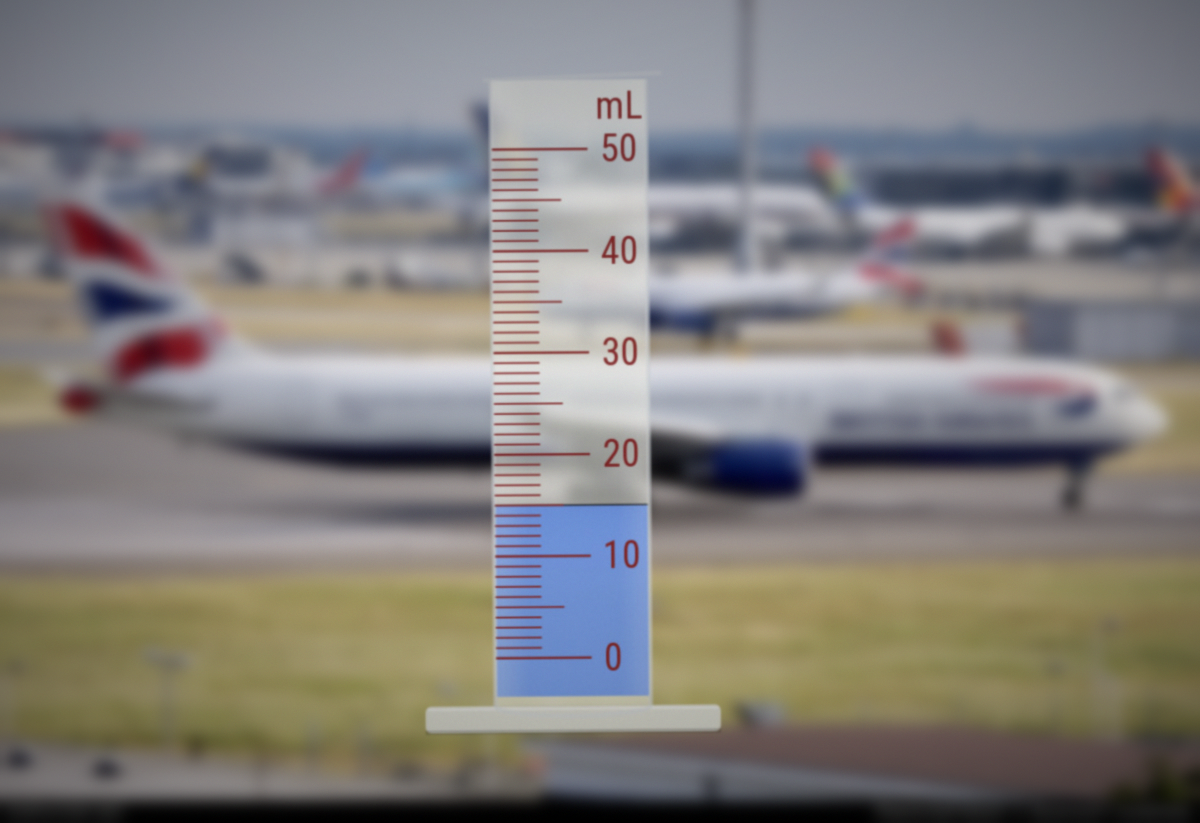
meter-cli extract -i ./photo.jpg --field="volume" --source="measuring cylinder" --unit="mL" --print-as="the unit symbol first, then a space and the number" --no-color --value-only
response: mL 15
